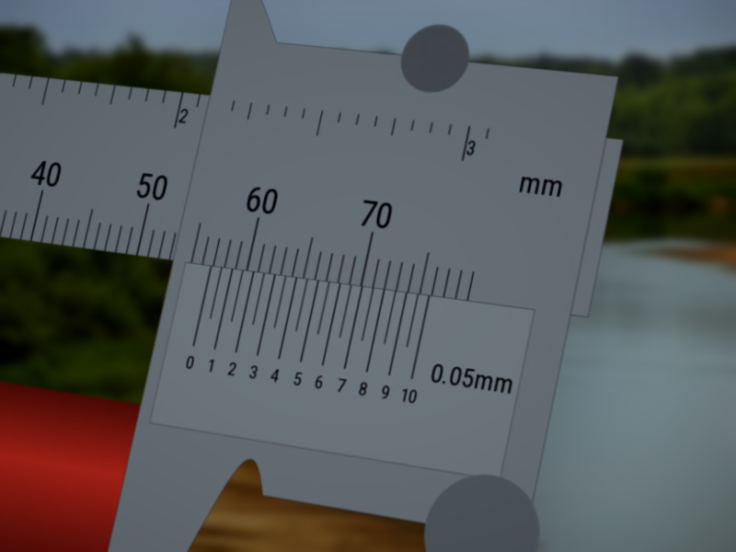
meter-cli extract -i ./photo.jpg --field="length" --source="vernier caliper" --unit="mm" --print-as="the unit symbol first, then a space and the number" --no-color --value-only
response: mm 56.8
